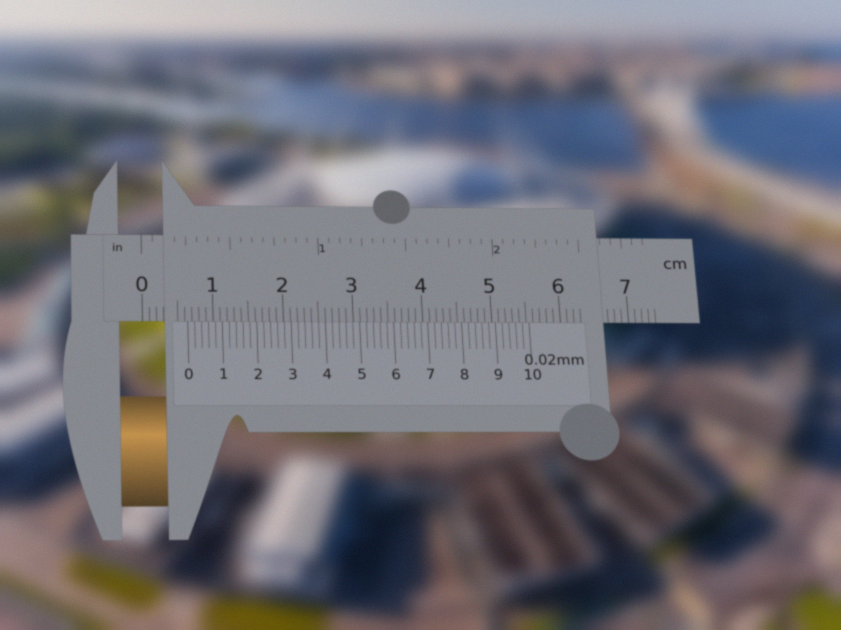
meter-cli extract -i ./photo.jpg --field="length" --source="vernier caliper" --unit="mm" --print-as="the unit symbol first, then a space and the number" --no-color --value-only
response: mm 6.4
